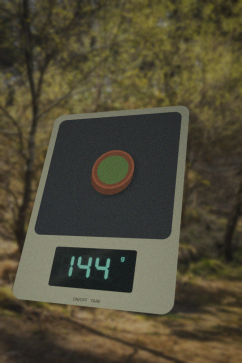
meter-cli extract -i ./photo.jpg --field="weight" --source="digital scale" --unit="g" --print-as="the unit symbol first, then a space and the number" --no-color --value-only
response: g 144
